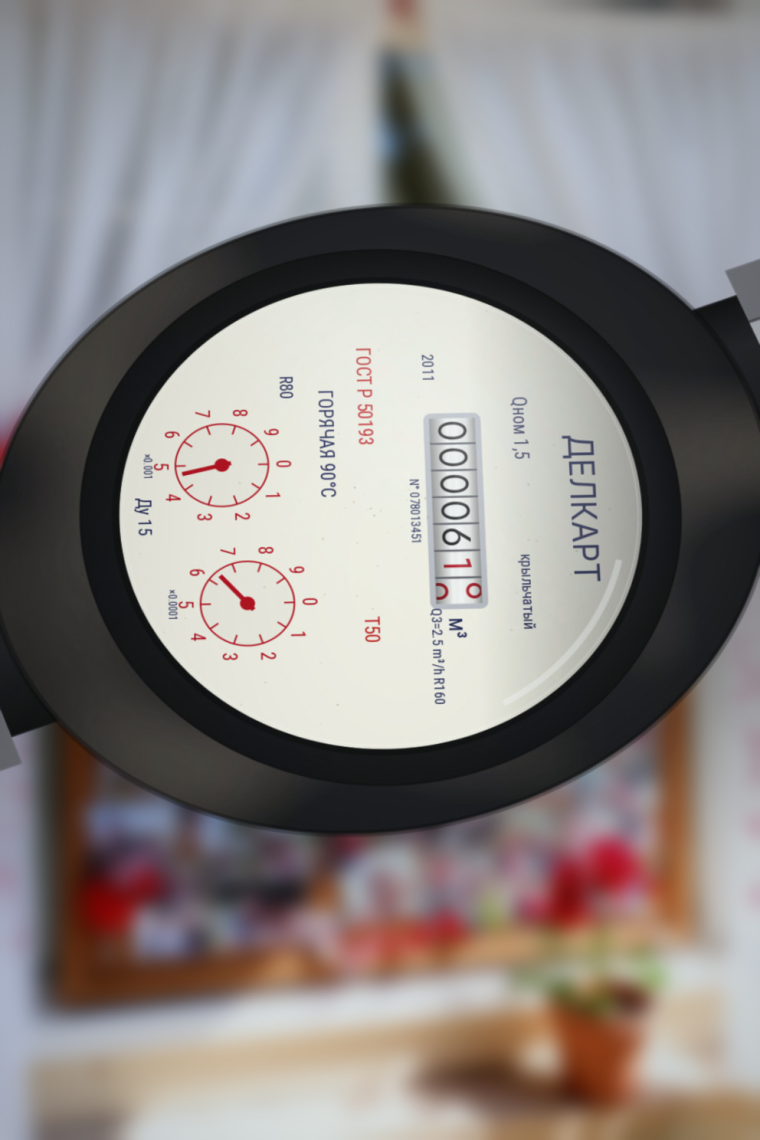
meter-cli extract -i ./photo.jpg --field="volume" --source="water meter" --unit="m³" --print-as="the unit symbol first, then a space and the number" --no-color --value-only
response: m³ 6.1846
